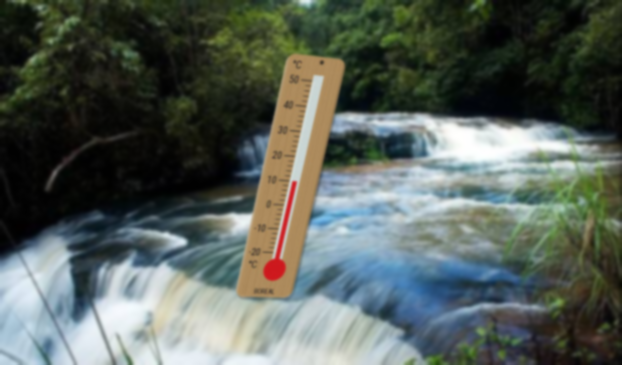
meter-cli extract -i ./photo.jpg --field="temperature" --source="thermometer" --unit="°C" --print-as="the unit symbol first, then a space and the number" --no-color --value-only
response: °C 10
